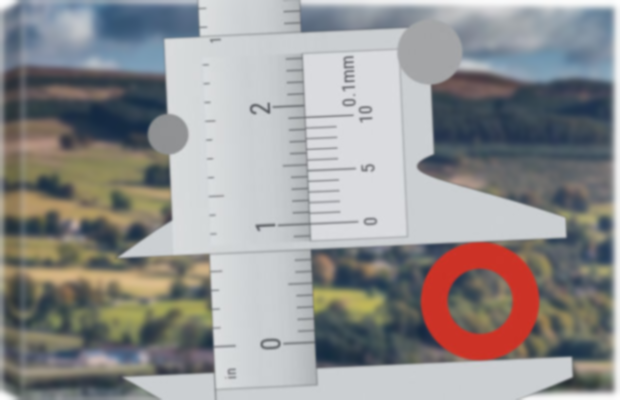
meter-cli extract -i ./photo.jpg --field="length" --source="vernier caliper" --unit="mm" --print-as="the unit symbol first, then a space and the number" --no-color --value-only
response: mm 10.0
